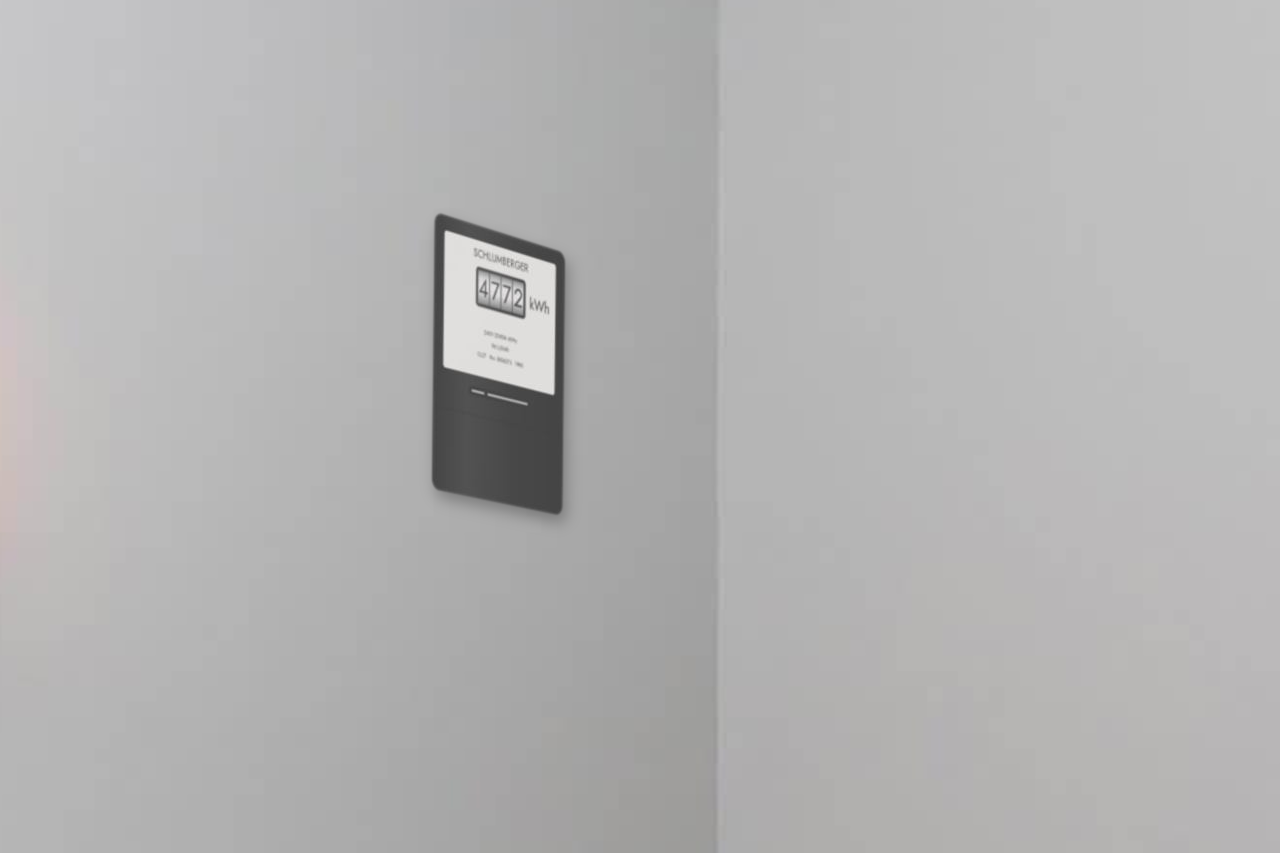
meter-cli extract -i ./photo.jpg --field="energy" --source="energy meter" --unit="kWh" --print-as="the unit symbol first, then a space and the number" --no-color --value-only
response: kWh 4772
